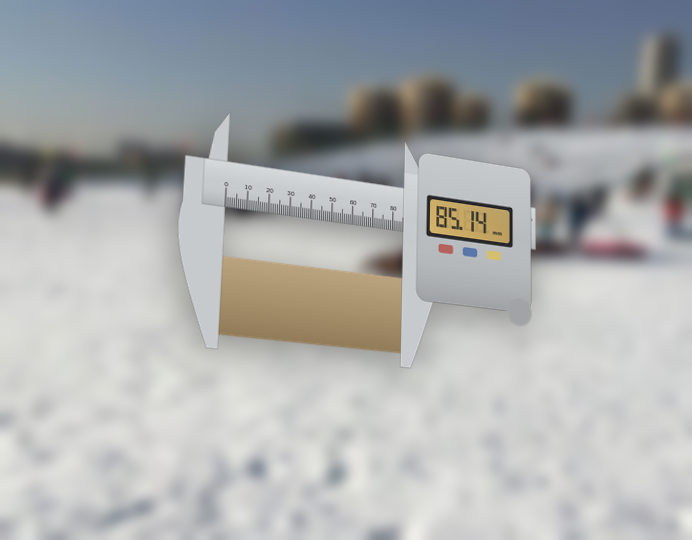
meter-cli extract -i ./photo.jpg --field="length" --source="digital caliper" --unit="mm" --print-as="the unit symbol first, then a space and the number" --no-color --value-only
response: mm 85.14
